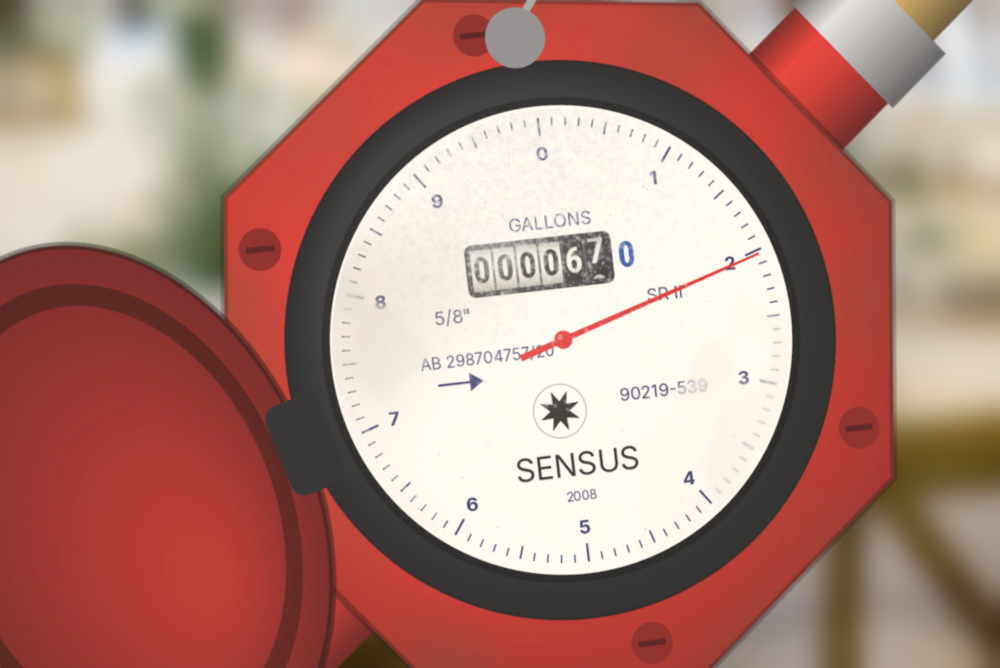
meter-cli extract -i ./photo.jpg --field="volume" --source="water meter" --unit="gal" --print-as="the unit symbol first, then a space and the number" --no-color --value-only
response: gal 672.0
